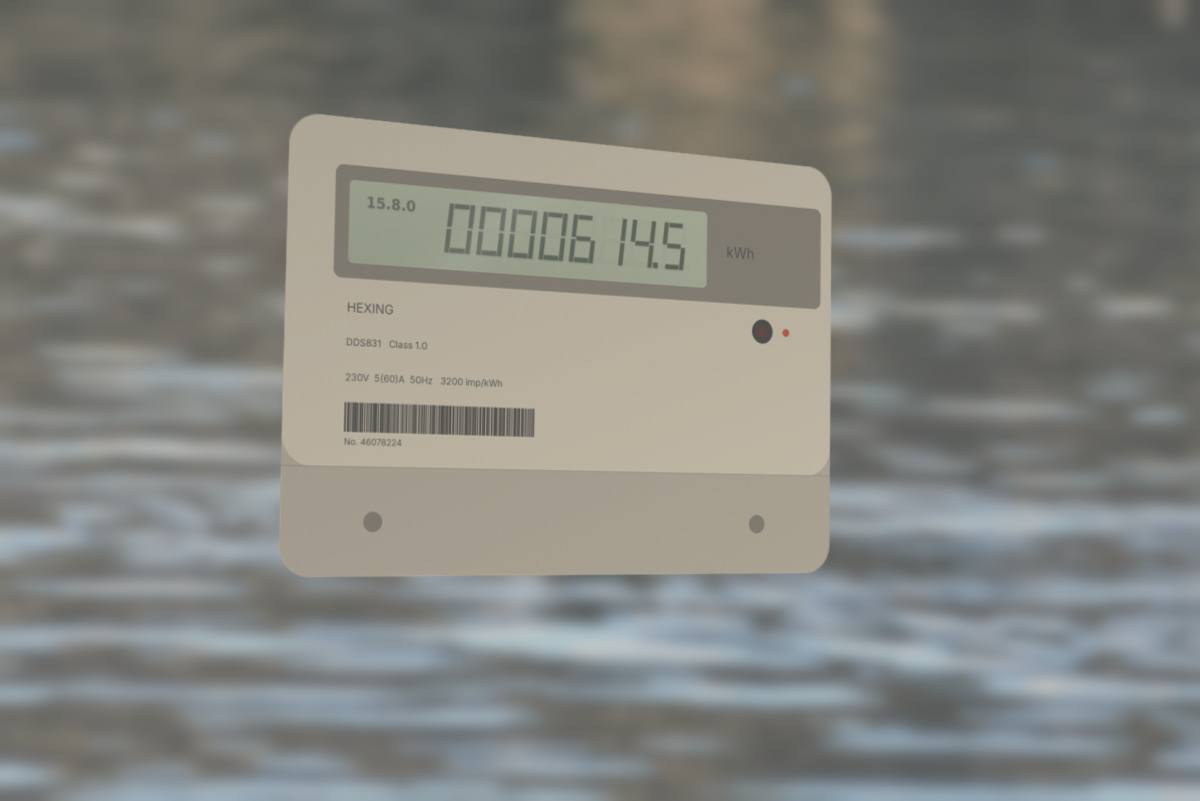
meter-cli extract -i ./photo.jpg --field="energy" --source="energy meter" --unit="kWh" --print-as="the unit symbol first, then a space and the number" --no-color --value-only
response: kWh 614.5
